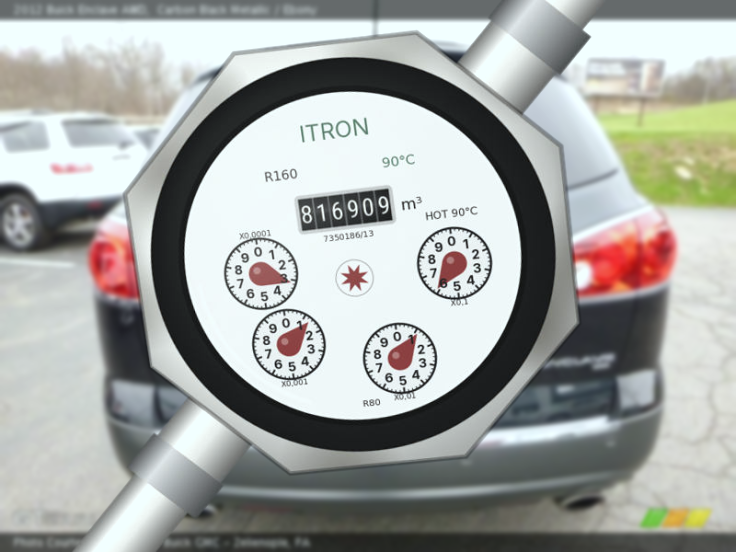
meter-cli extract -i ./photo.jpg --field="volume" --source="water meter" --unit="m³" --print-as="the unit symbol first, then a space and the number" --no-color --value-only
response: m³ 816909.6113
